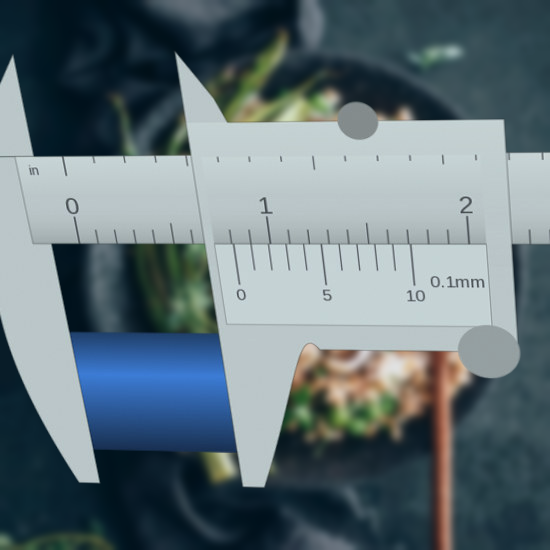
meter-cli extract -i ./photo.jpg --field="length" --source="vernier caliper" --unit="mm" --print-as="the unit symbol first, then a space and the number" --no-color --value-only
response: mm 8.1
